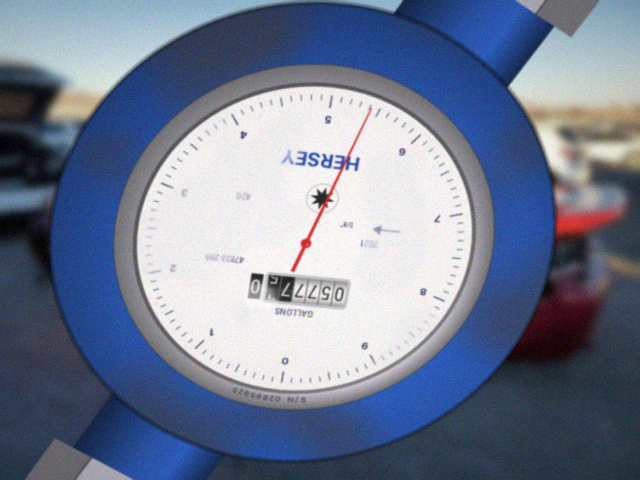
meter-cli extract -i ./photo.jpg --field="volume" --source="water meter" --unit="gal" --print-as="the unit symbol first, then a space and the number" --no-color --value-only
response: gal 577745.4
